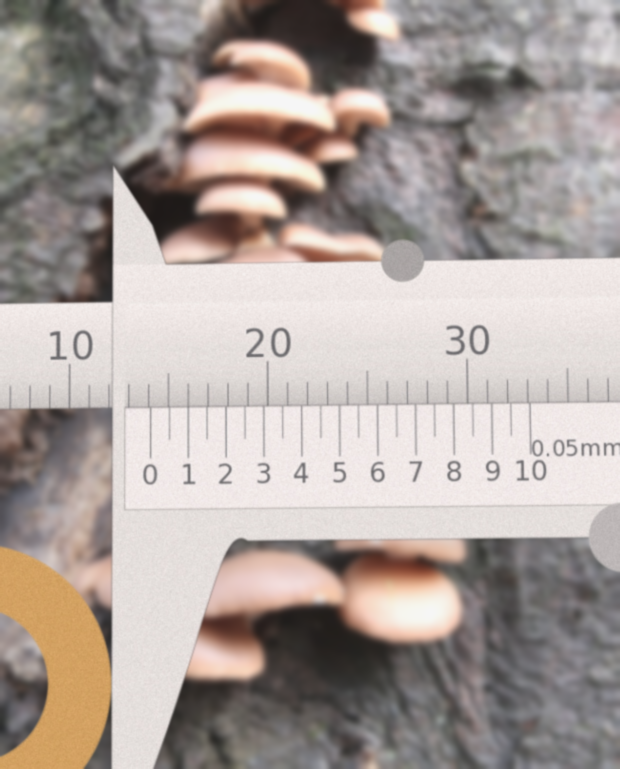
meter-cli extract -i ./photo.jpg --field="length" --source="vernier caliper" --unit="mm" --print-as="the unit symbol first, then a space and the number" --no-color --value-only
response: mm 14.1
